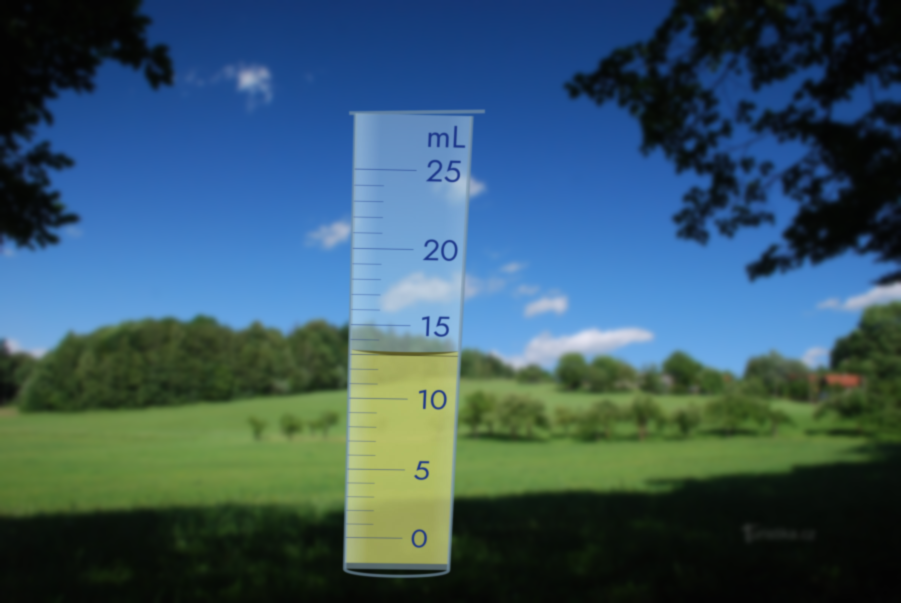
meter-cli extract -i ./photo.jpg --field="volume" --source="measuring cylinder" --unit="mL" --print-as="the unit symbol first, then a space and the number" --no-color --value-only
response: mL 13
